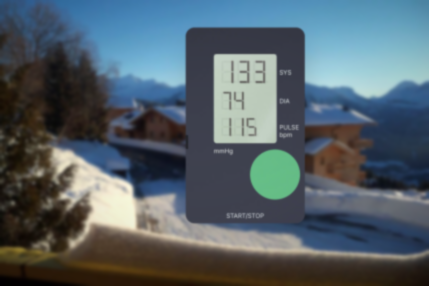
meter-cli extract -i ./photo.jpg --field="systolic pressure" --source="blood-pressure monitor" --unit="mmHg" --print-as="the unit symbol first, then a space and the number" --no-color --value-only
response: mmHg 133
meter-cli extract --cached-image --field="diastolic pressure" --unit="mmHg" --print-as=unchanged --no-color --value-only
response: mmHg 74
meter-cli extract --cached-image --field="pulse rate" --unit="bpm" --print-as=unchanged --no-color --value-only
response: bpm 115
